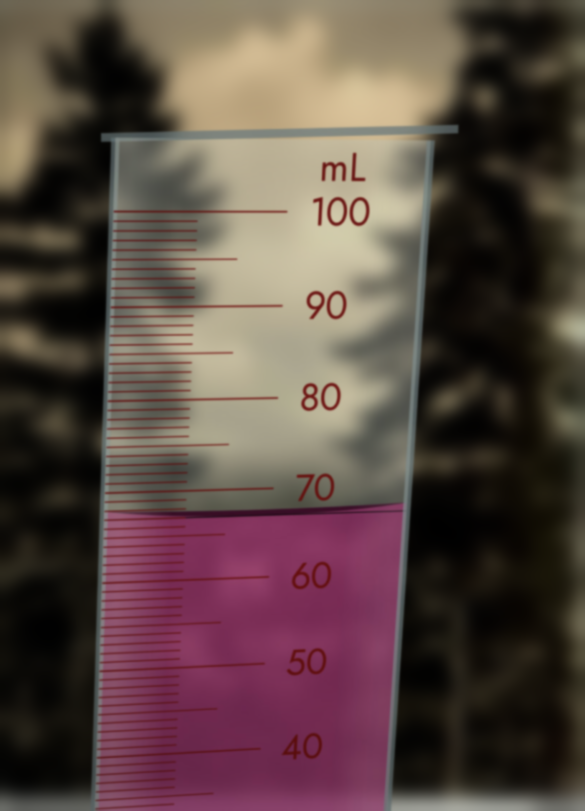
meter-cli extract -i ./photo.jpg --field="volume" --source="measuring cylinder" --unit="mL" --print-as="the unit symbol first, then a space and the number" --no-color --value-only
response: mL 67
